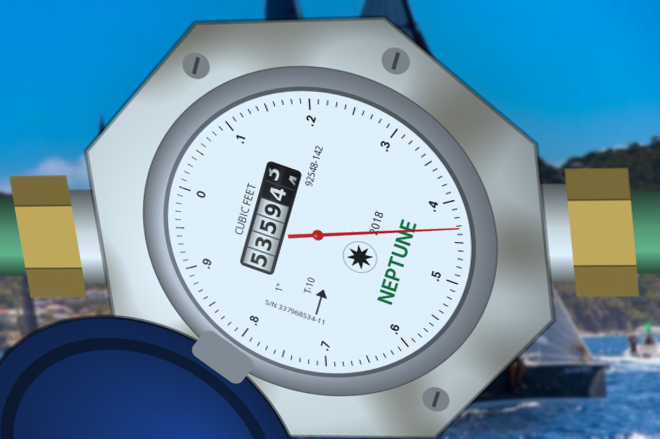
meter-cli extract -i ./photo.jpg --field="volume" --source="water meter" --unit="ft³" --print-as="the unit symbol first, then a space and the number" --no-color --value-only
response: ft³ 535943.43
